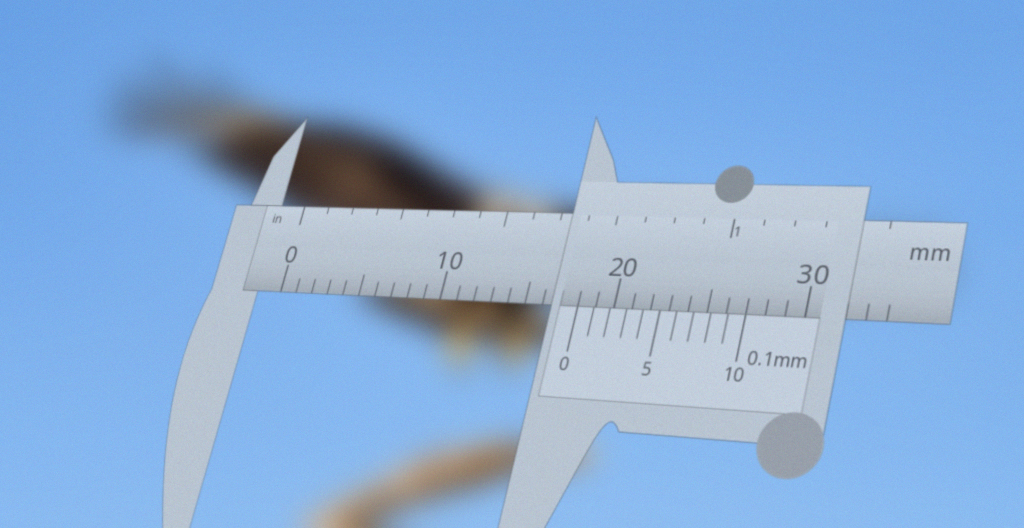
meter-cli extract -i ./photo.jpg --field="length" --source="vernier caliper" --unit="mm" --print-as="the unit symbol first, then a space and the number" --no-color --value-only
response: mm 18.0
